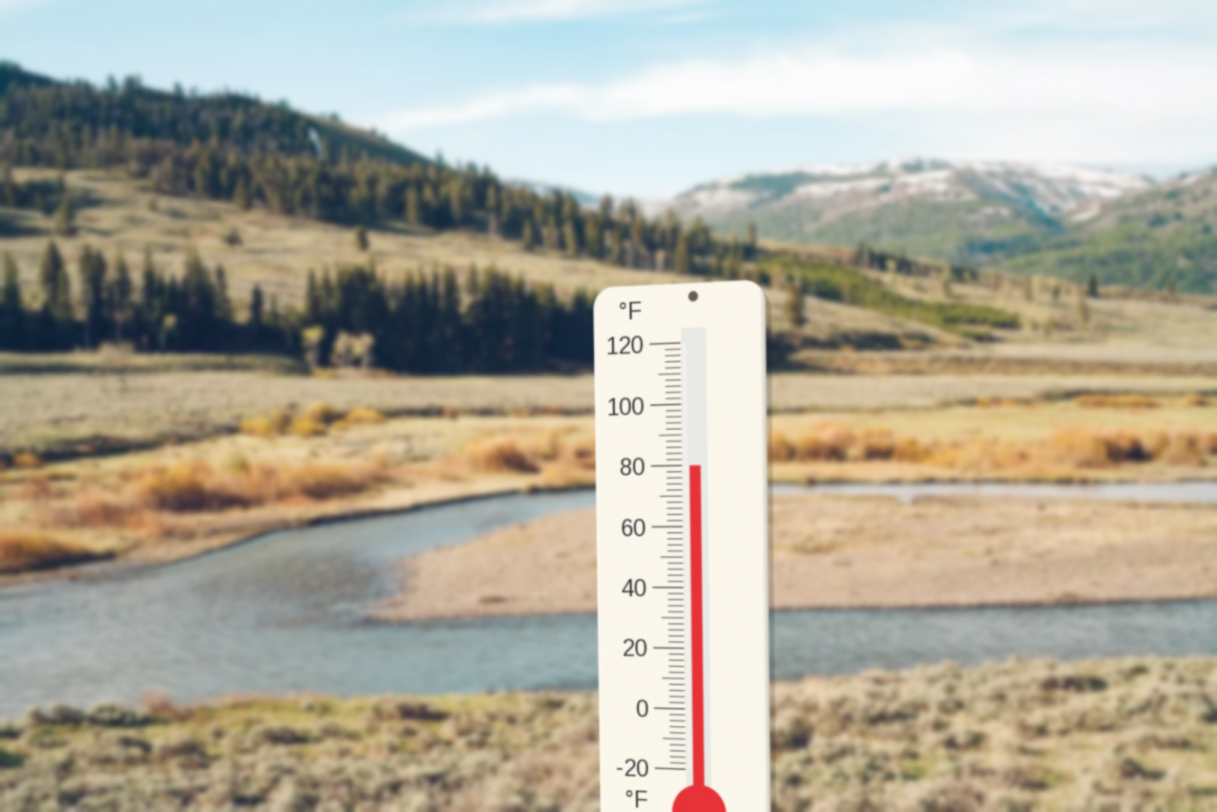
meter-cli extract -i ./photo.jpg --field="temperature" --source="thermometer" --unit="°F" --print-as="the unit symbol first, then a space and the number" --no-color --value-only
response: °F 80
